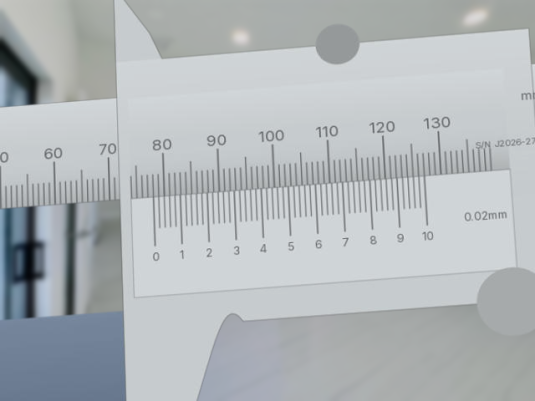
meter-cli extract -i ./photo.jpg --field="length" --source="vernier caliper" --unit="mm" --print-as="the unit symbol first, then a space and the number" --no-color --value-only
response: mm 78.0
